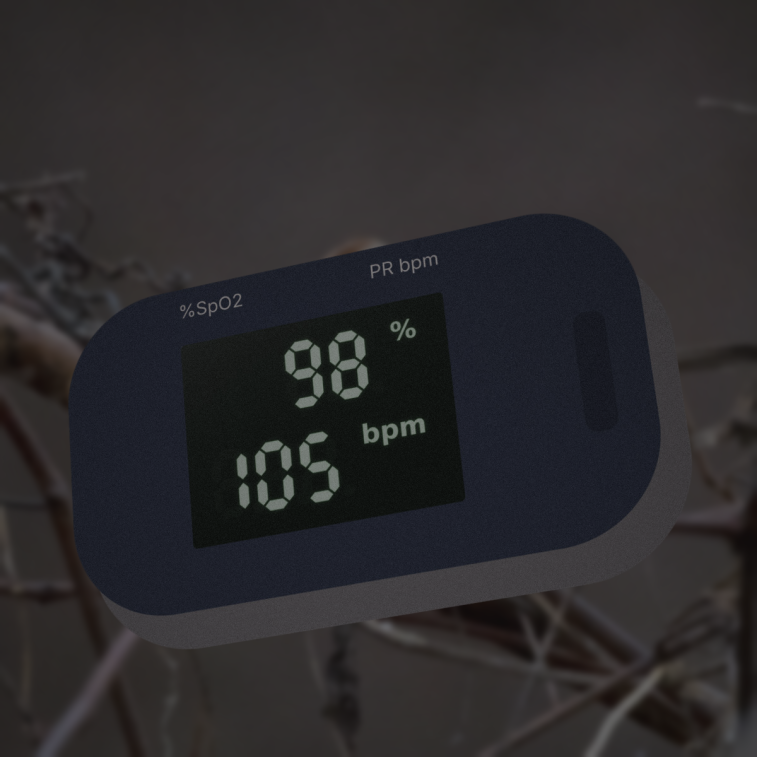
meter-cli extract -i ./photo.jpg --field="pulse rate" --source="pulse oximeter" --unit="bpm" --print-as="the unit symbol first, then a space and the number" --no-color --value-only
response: bpm 105
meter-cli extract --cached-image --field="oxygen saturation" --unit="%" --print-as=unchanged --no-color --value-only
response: % 98
